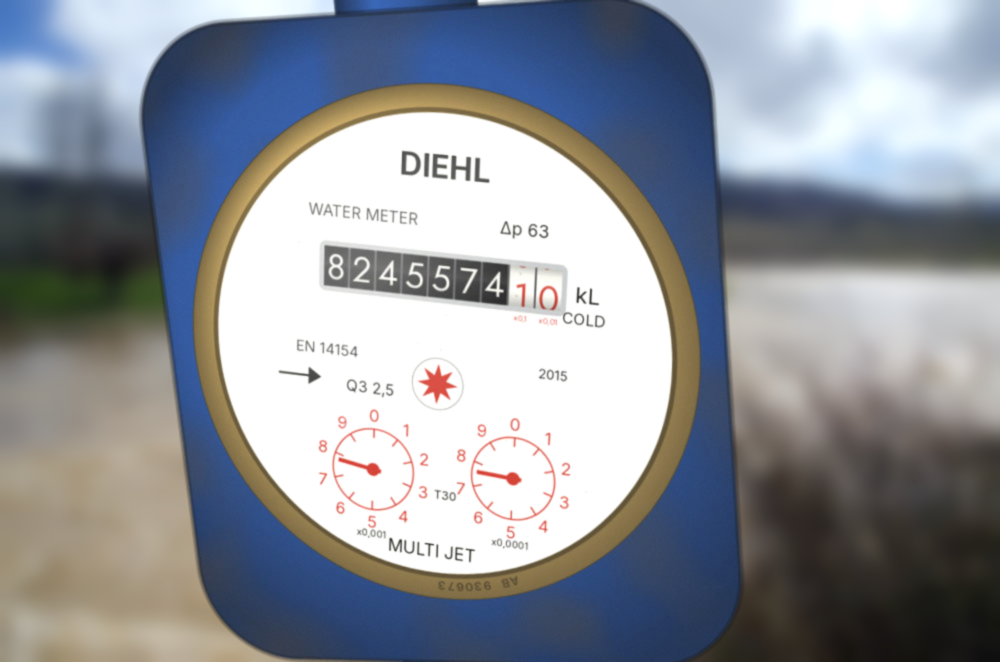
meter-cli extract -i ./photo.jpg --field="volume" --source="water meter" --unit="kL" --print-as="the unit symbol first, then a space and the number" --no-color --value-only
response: kL 8245574.0977
